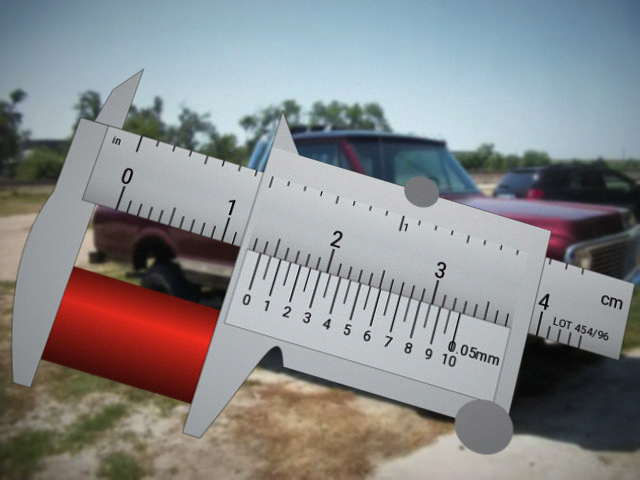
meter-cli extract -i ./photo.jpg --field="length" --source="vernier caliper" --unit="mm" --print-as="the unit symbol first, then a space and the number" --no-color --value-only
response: mm 13.7
